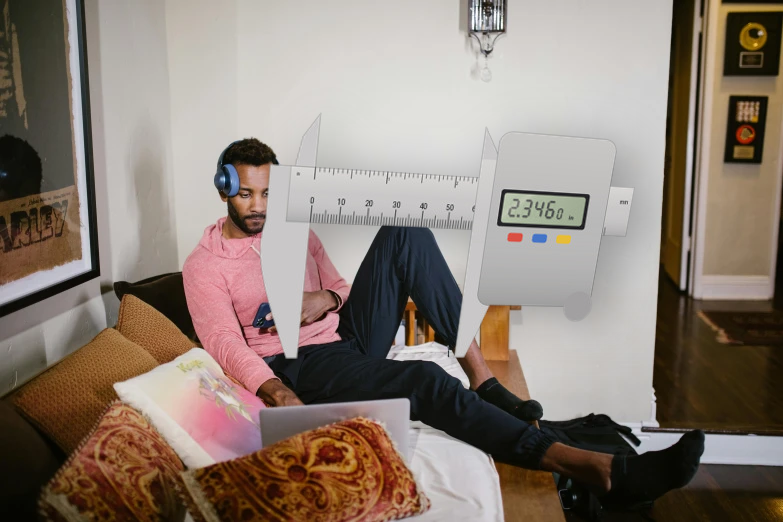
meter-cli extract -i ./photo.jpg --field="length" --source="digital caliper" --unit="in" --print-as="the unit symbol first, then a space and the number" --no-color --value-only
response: in 2.3460
